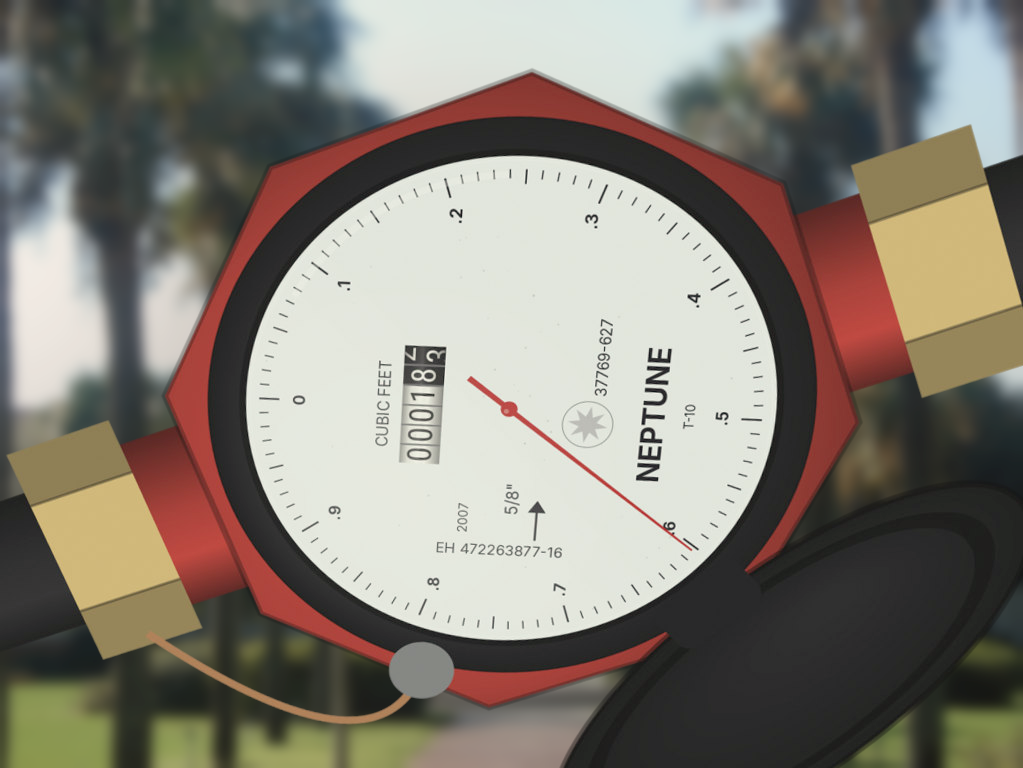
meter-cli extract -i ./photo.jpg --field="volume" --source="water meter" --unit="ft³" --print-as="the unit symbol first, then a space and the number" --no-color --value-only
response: ft³ 182.60
